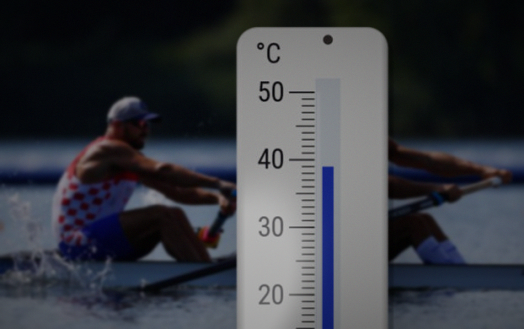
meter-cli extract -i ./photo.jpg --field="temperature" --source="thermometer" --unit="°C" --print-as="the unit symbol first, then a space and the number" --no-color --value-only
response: °C 39
